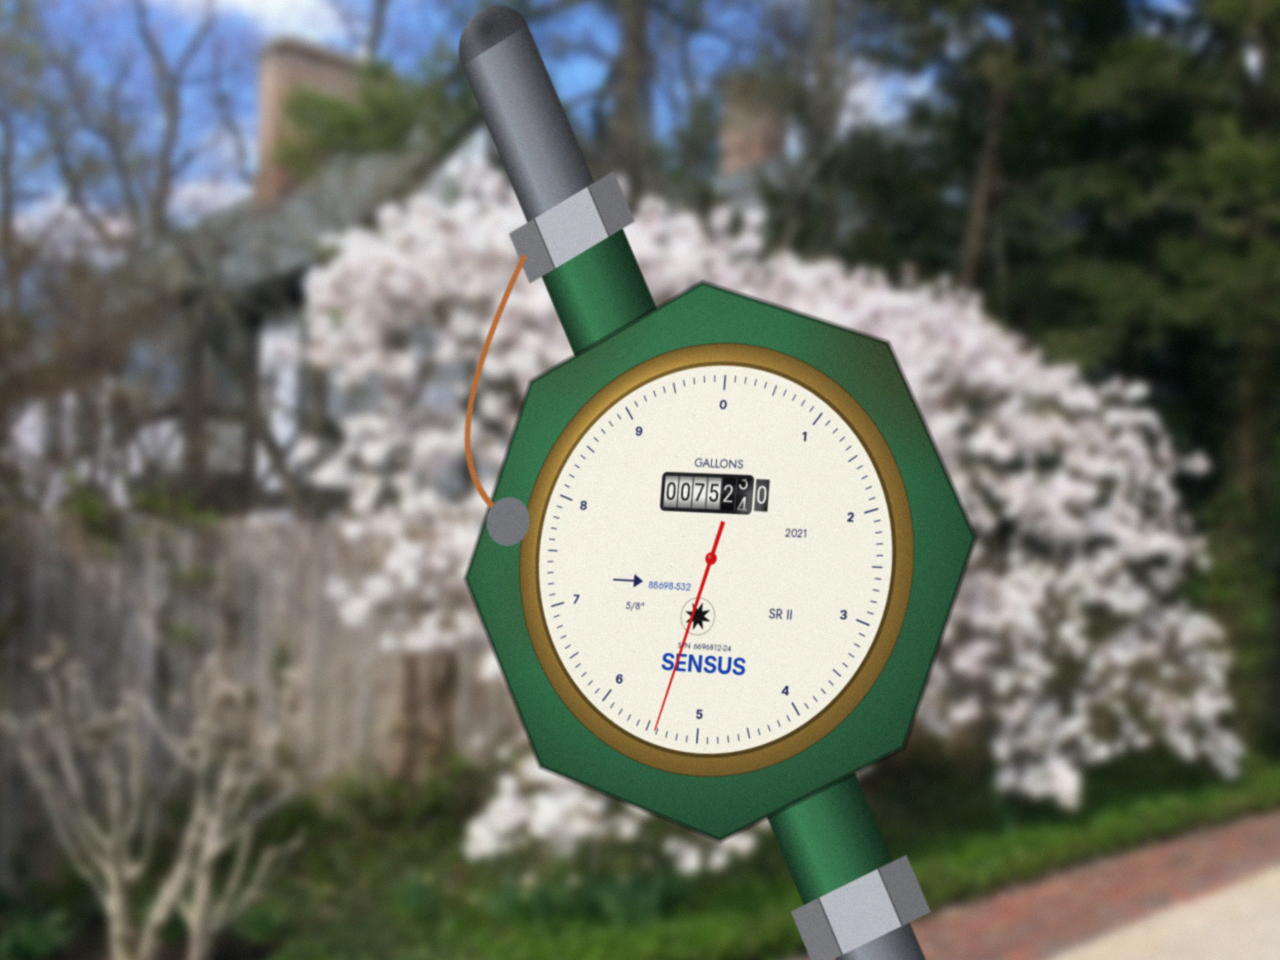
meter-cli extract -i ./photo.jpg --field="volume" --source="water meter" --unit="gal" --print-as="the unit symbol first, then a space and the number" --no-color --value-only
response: gal 75235.4
